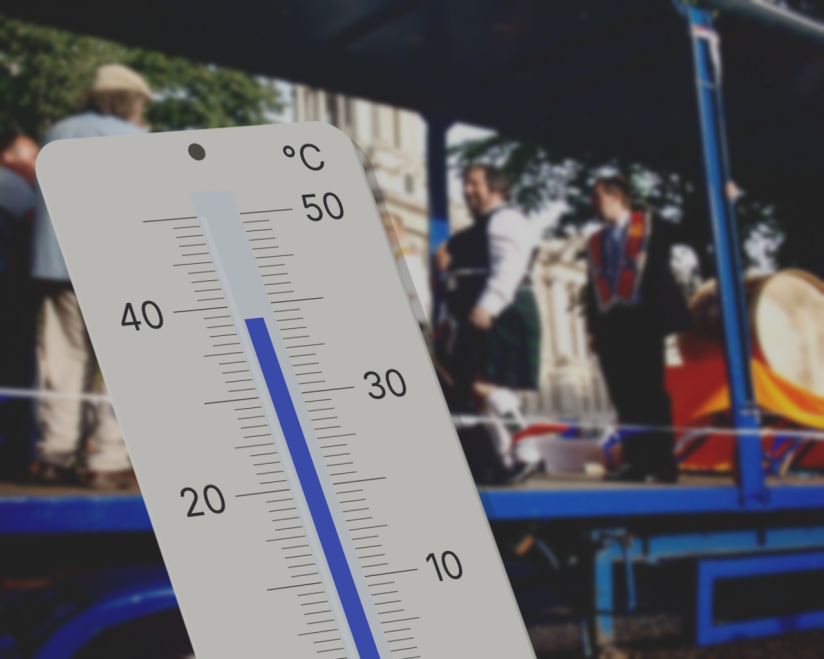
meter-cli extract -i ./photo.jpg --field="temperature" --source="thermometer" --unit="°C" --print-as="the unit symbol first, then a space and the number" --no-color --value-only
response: °C 38.5
